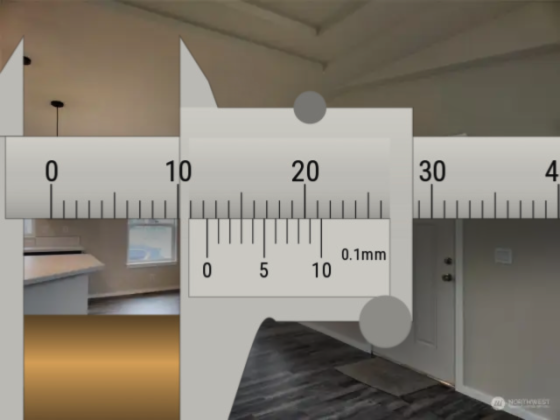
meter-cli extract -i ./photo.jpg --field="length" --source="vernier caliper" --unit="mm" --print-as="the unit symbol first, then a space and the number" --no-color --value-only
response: mm 12.3
